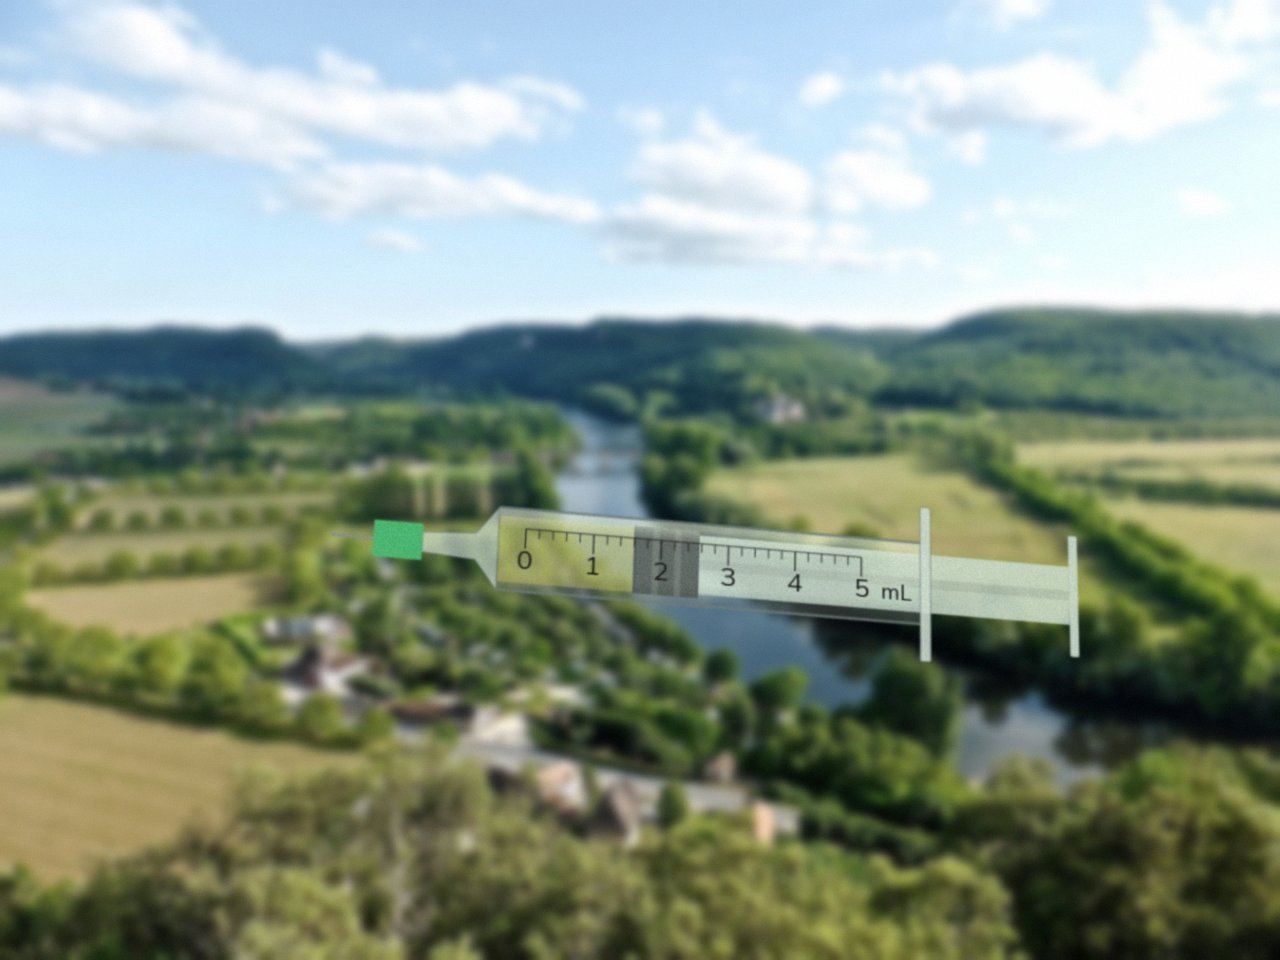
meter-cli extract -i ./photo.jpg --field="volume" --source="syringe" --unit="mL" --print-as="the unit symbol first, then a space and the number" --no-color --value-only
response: mL 1.6
